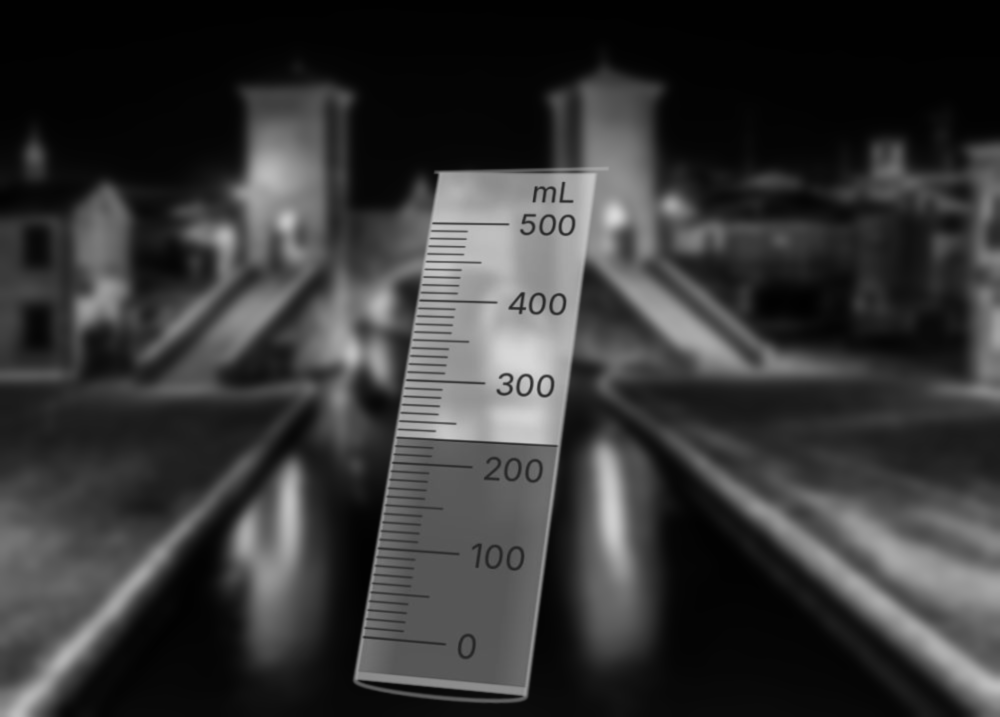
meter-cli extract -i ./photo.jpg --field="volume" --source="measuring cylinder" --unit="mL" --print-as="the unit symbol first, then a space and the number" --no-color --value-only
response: mL 230
